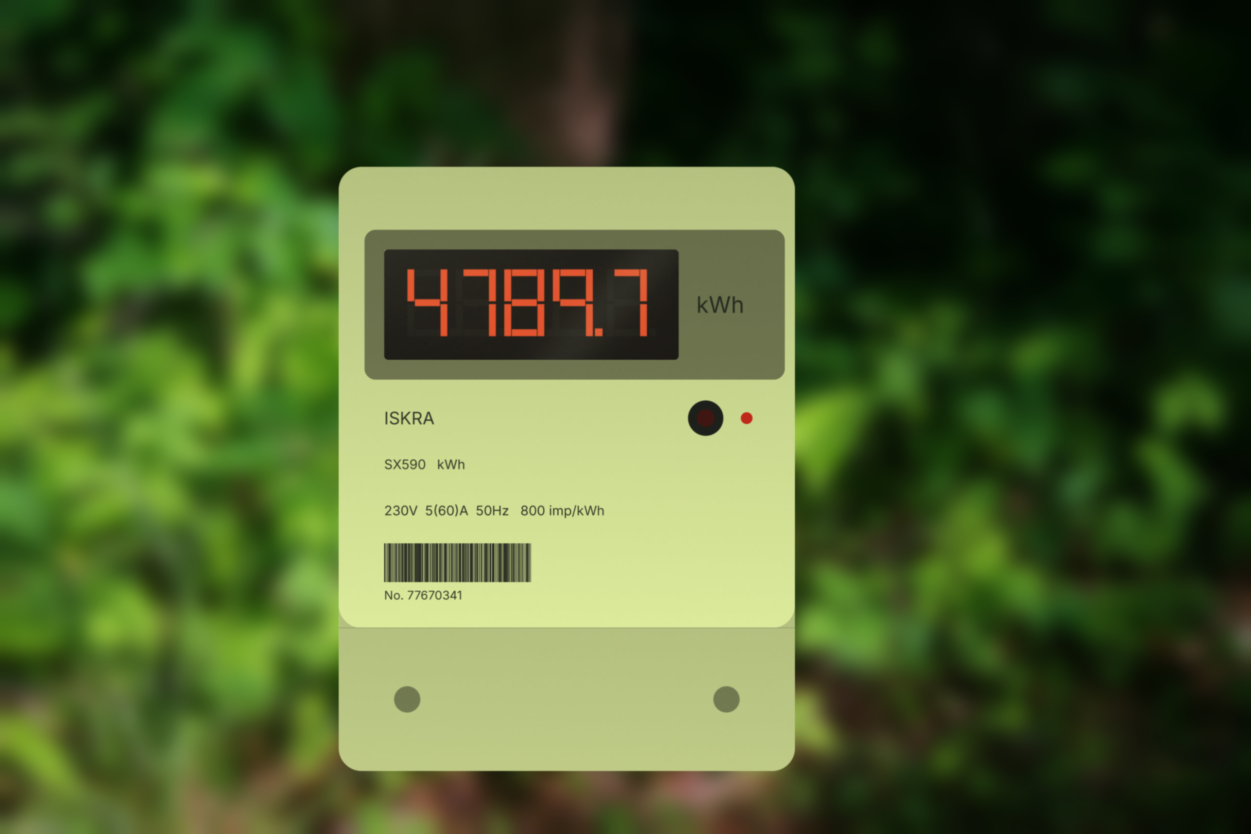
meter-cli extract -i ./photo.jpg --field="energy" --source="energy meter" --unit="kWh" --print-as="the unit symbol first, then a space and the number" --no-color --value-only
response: kWh 4789.7
